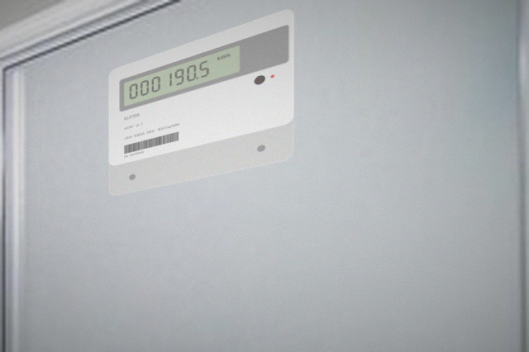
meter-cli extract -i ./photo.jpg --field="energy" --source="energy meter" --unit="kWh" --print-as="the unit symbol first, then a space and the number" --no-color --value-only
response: kWh 190.5
